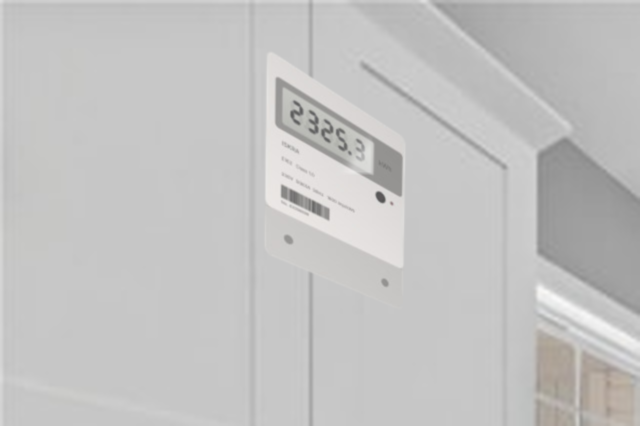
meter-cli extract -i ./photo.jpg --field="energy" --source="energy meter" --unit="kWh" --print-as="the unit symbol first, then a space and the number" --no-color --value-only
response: kWh 2325.3
